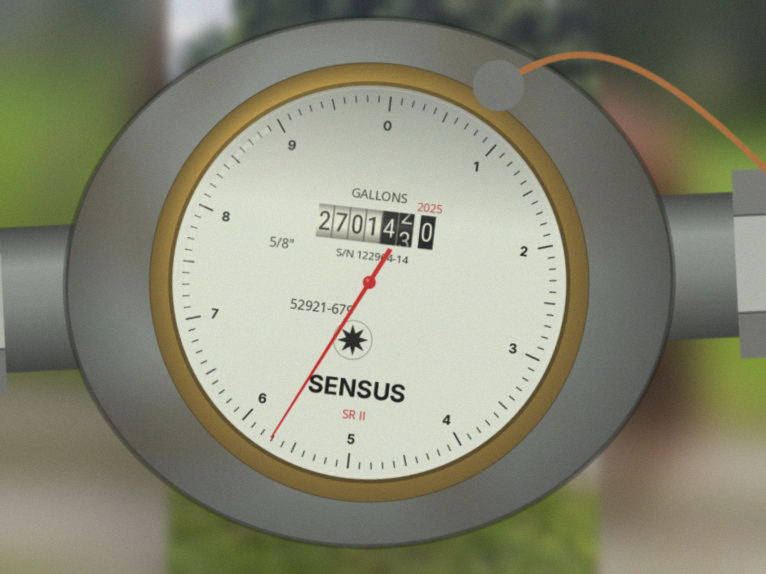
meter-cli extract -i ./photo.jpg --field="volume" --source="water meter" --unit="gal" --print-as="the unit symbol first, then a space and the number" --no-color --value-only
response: gal 2701425.7
